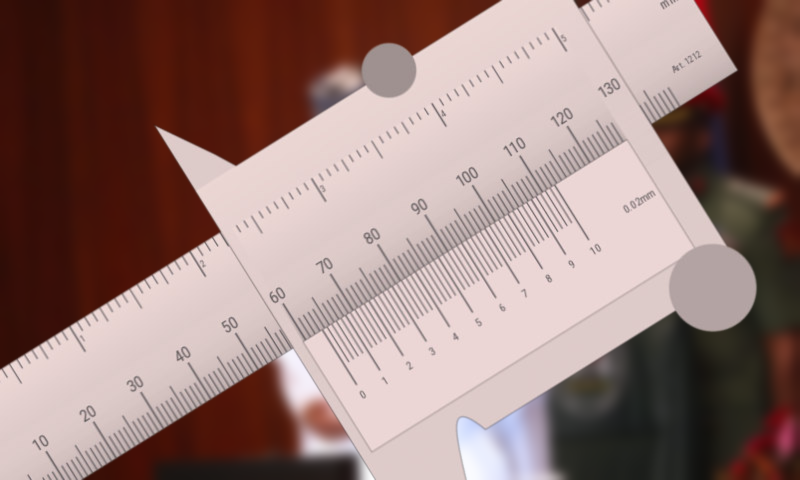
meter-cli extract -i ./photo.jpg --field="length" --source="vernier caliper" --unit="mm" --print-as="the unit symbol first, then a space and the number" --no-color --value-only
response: mm 63.5
